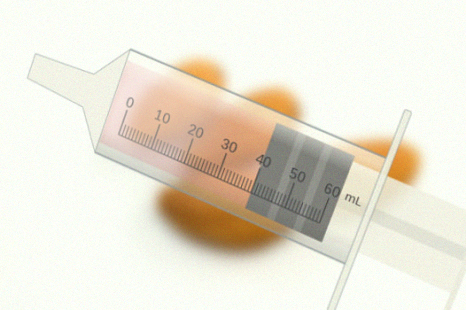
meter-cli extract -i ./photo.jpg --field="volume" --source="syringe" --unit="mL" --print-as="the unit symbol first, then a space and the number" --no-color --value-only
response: mL 40
